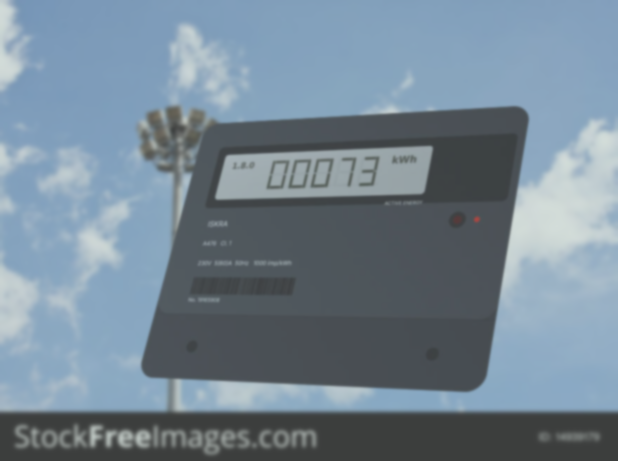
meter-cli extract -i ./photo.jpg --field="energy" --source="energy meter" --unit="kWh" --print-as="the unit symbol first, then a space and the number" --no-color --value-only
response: kWh 73
